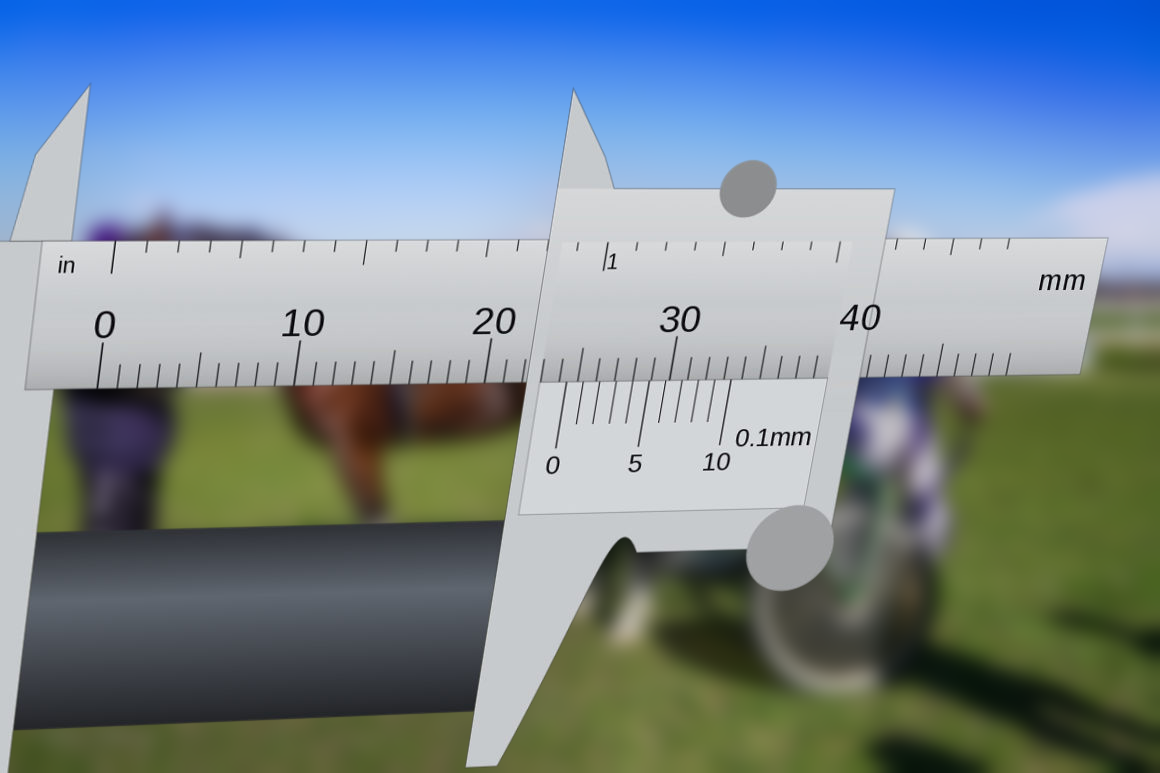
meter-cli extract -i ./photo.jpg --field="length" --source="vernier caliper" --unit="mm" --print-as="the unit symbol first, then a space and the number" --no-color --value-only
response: mm 24.4
